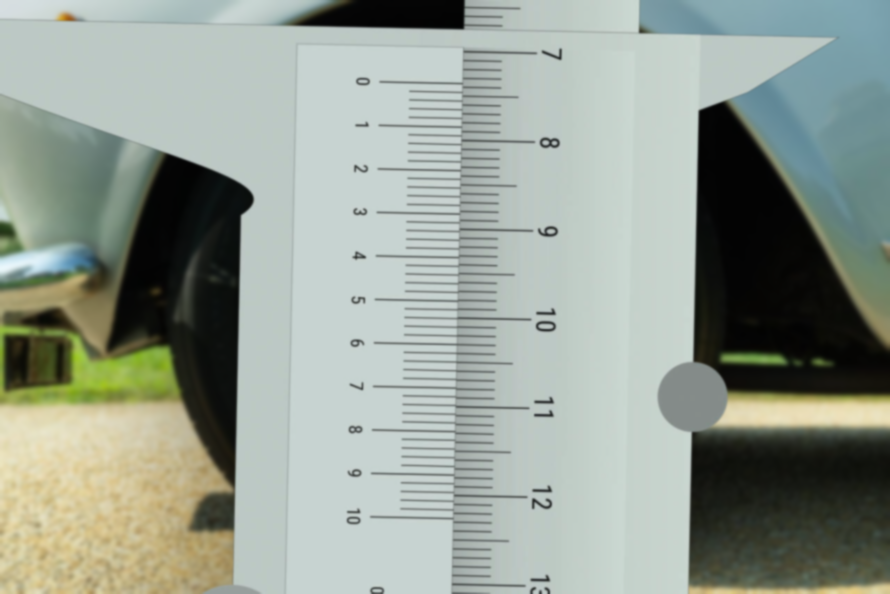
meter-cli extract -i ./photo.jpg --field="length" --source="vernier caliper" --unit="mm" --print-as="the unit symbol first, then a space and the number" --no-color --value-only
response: mm 73.6
